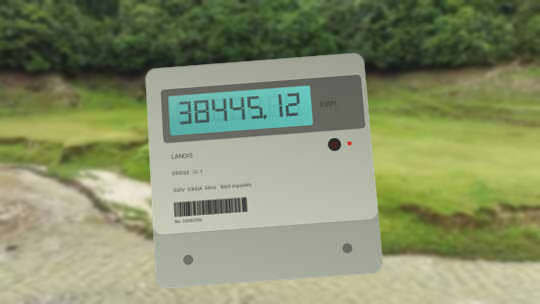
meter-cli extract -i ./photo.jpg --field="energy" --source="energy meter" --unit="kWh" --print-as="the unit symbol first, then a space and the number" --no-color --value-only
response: kWh 38445.12
